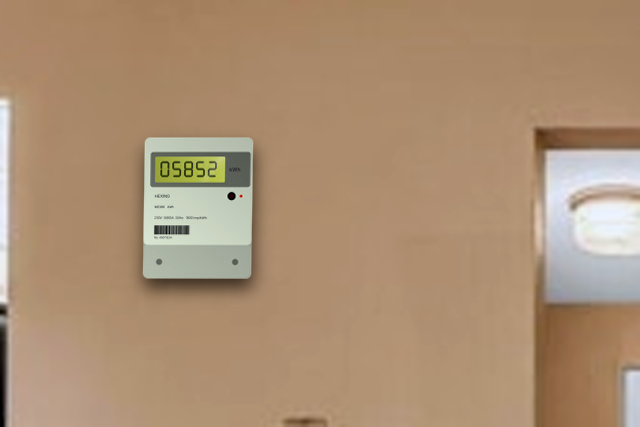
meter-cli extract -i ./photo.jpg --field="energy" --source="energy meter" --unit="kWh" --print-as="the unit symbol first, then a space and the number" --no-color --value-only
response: kWh 5852
